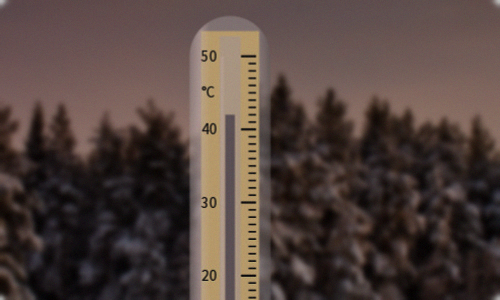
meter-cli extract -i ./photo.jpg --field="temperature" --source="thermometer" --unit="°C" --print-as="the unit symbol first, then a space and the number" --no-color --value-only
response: °C 42
